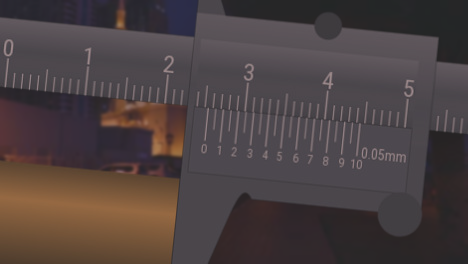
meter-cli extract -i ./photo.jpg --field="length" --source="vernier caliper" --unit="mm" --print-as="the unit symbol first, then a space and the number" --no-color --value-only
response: mm 25.4
